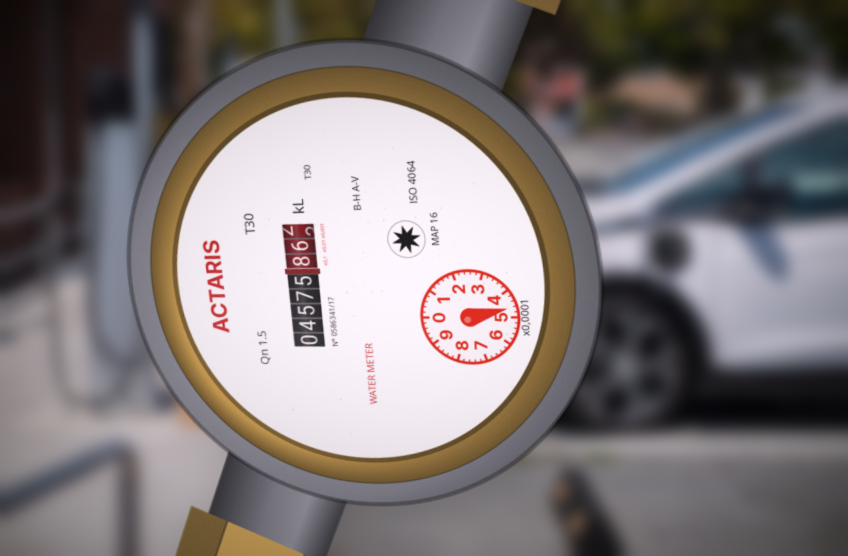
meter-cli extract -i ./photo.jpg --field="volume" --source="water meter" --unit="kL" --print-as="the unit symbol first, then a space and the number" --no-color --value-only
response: kL 4575.8624
